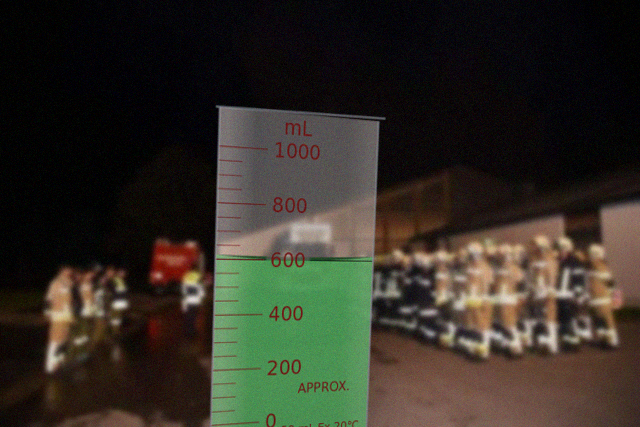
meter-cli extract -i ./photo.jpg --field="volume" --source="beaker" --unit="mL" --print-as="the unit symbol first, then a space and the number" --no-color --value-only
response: mL 600
